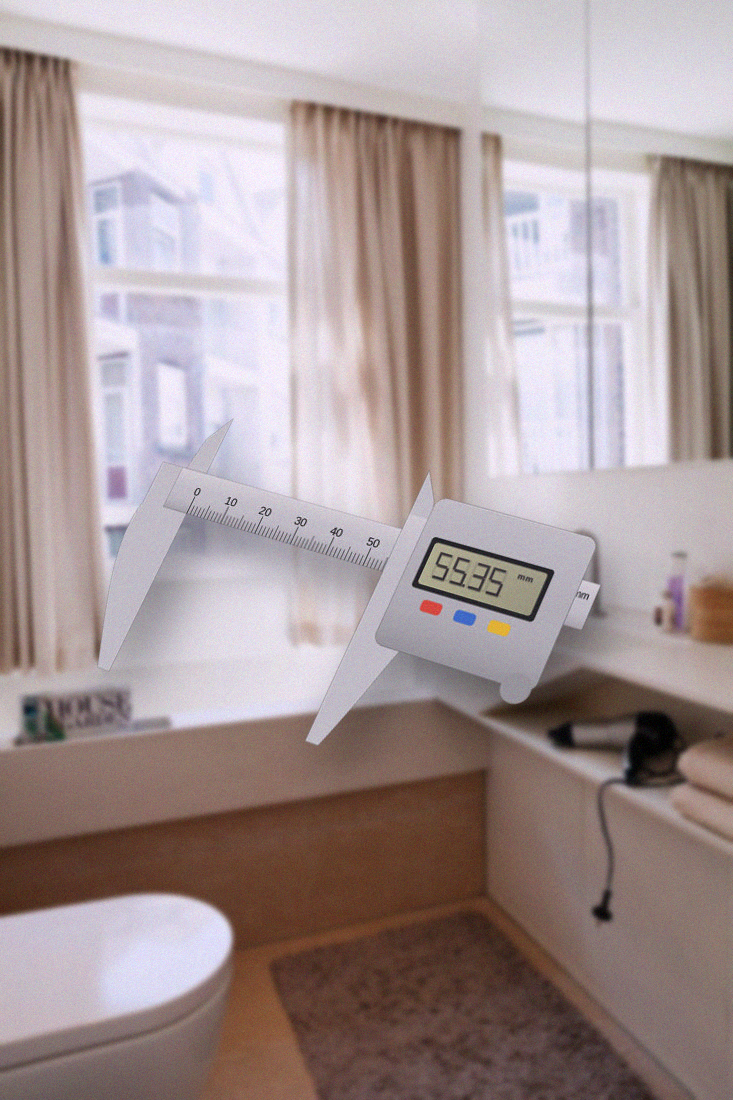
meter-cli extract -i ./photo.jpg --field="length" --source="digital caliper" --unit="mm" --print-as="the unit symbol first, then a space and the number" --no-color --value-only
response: mm 55.35
